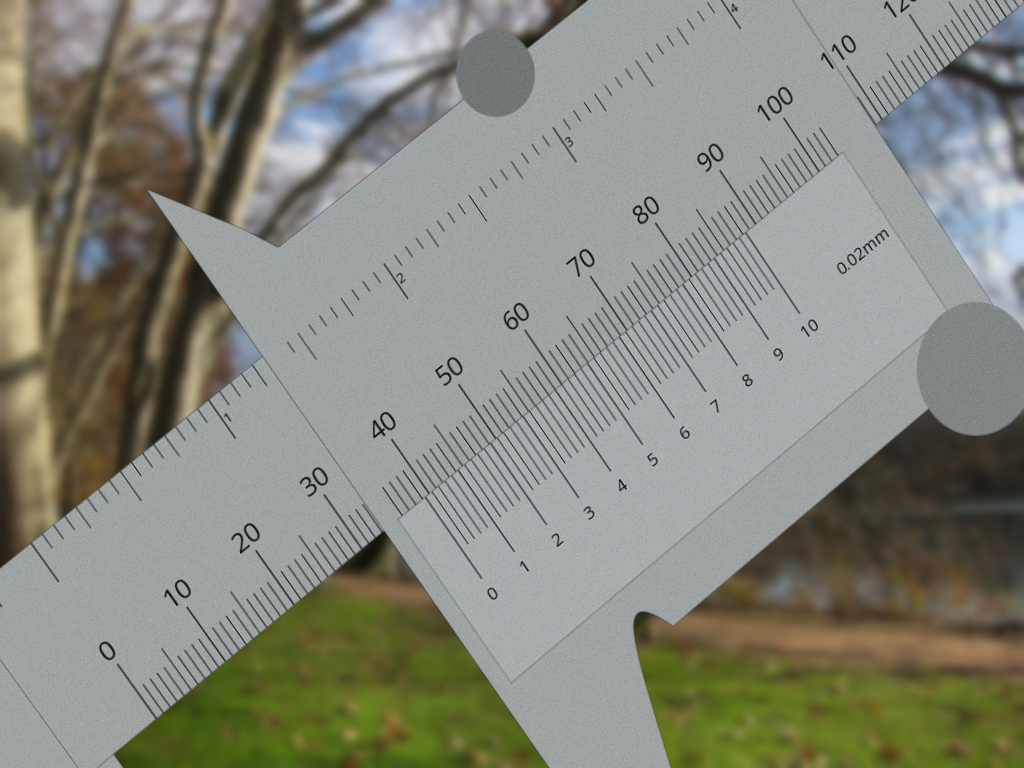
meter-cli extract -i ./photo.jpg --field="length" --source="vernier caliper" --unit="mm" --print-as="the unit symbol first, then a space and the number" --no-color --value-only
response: mm 39.4
